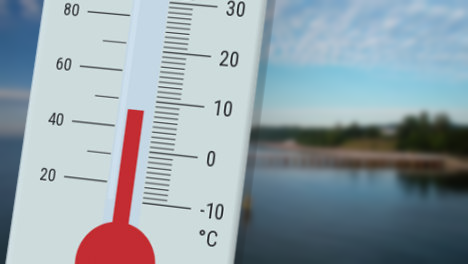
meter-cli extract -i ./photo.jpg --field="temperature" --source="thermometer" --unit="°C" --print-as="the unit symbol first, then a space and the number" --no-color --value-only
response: °C 8
